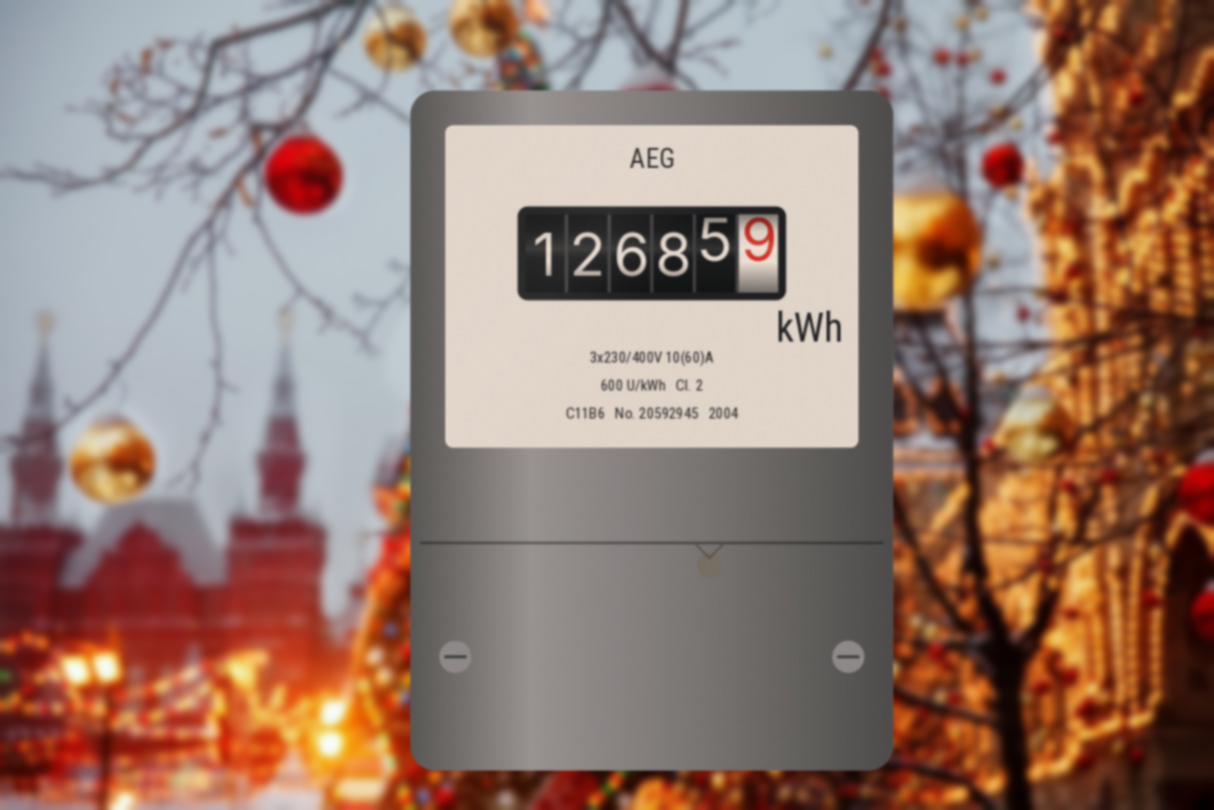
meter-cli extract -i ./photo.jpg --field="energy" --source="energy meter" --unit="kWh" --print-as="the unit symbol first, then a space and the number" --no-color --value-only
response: kWh 12685.9
